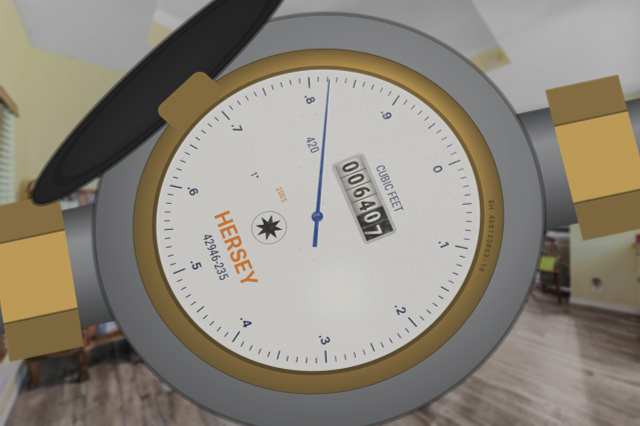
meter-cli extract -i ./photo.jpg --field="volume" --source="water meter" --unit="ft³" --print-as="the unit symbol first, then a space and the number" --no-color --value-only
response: ft³ 6406.82
